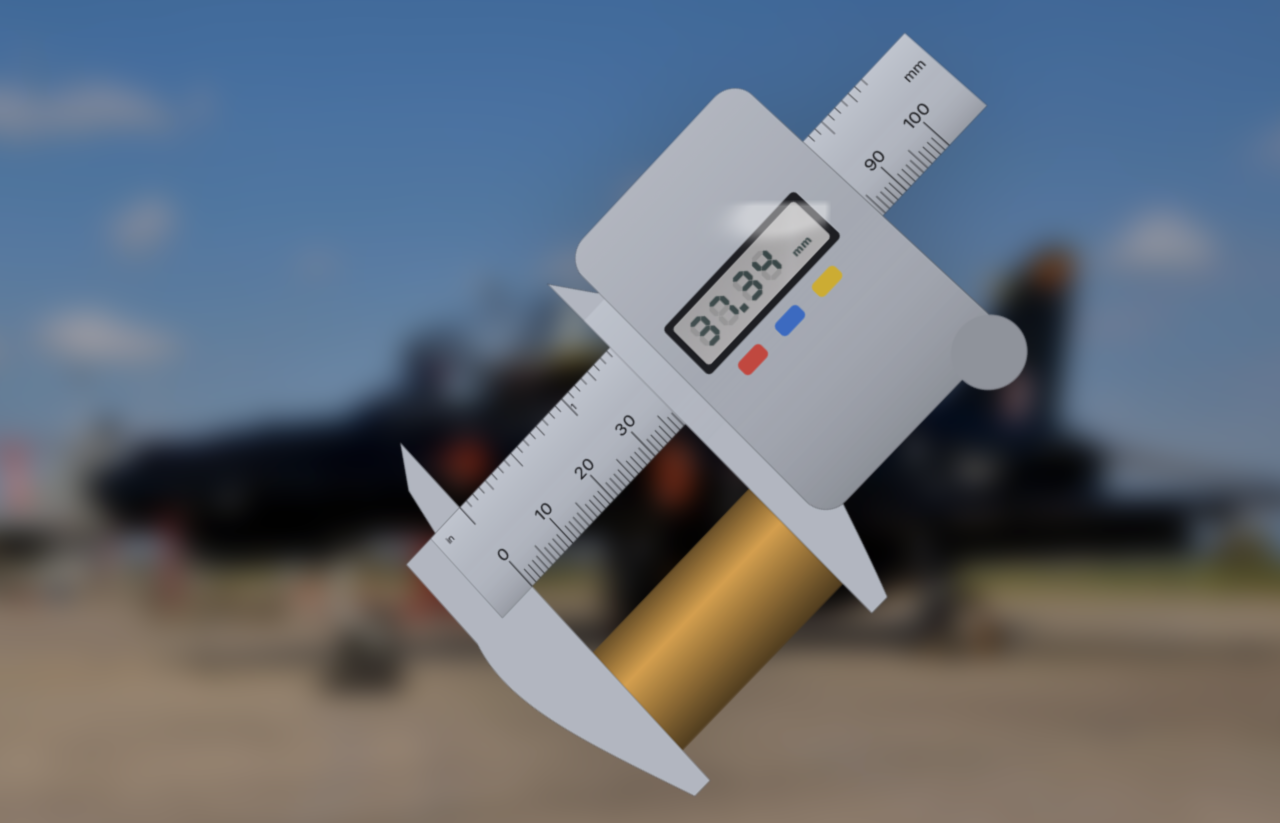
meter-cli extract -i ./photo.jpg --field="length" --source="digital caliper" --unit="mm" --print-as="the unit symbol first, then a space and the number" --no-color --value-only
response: mm 37.34
